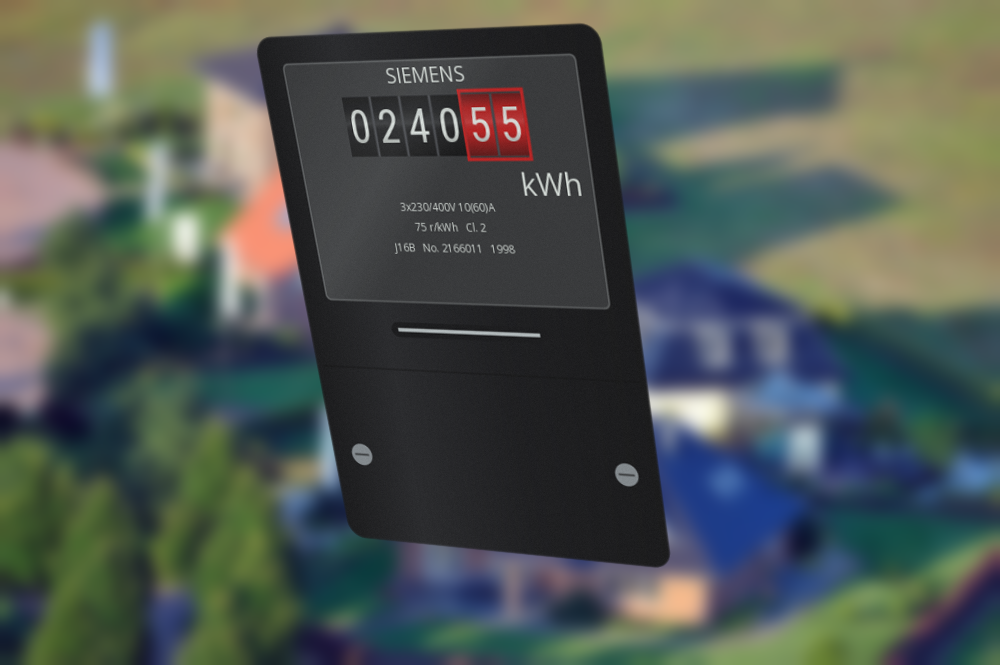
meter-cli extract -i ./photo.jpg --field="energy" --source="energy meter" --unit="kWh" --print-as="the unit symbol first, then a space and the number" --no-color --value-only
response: kWh 240.55
